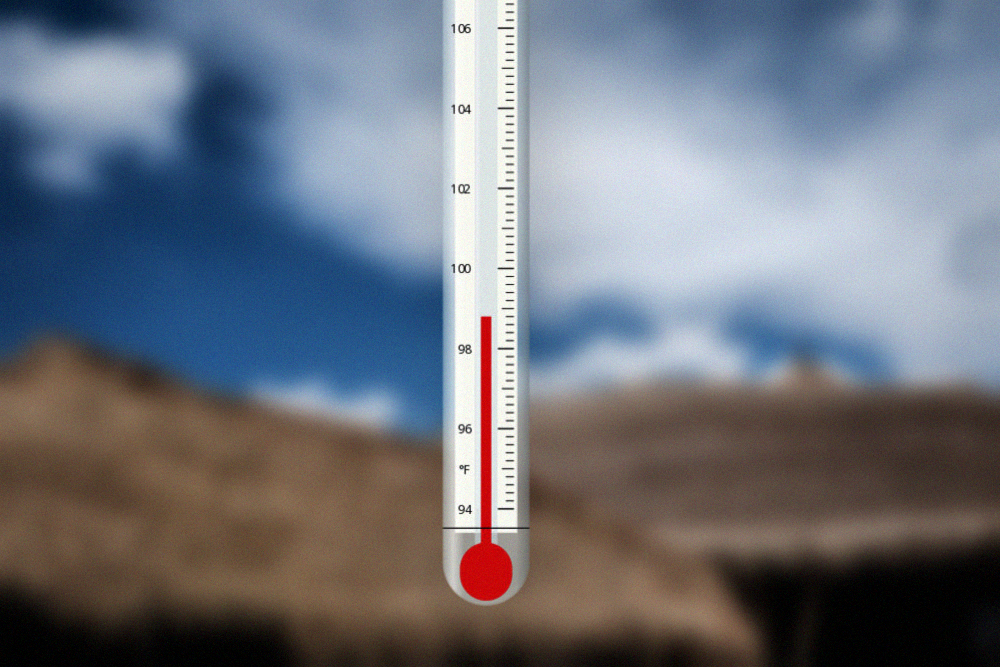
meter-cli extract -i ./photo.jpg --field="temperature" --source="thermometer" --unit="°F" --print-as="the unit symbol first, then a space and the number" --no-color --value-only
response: °F 98.8
